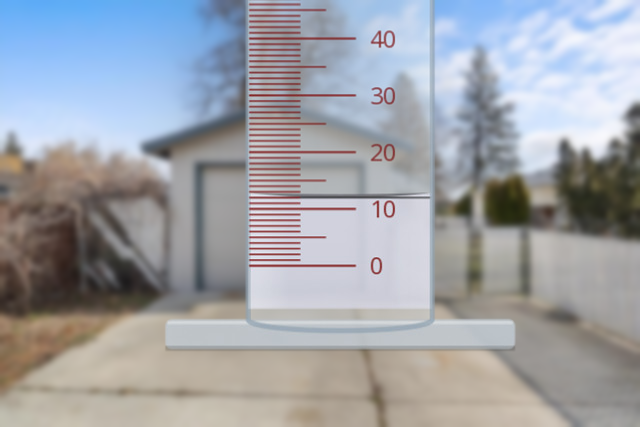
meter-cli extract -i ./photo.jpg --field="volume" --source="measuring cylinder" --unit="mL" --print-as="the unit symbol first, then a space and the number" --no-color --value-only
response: mL 12
